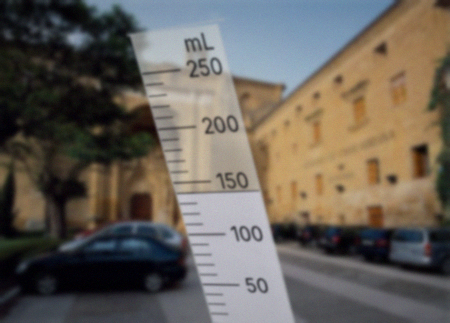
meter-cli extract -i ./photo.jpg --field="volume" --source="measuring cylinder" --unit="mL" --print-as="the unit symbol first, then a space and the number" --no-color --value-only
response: mL 140
